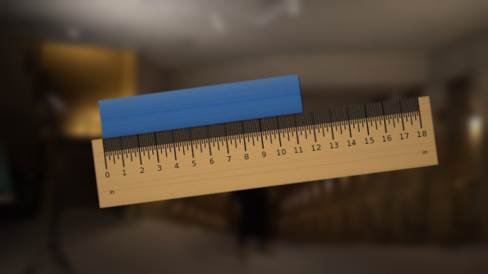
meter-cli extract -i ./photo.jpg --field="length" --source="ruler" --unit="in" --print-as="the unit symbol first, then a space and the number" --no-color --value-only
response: in 11.5
